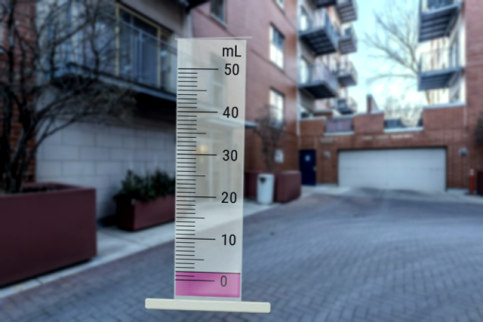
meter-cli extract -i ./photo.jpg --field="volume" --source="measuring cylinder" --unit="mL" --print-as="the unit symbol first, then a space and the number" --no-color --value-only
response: mL 2
